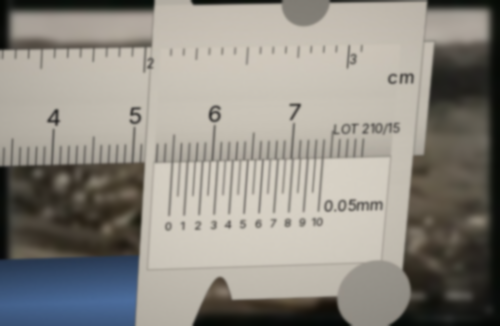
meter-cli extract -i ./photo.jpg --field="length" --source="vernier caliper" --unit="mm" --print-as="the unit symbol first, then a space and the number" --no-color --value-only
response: mm 55.0
